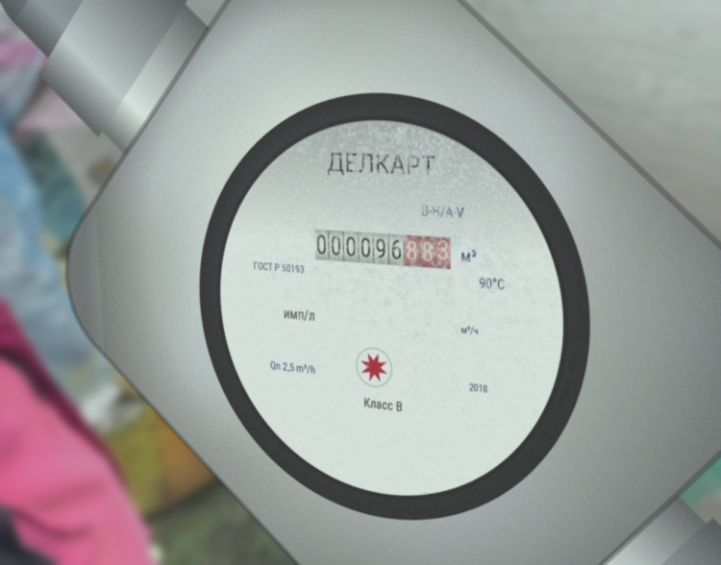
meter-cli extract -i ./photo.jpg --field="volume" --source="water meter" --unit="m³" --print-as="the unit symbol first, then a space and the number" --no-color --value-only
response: m³ 96.883
